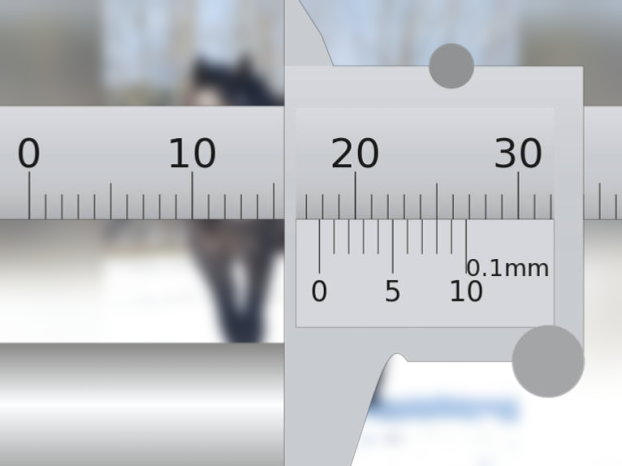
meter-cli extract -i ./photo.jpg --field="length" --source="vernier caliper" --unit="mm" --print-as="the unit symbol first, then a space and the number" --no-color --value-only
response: mm 17.8
